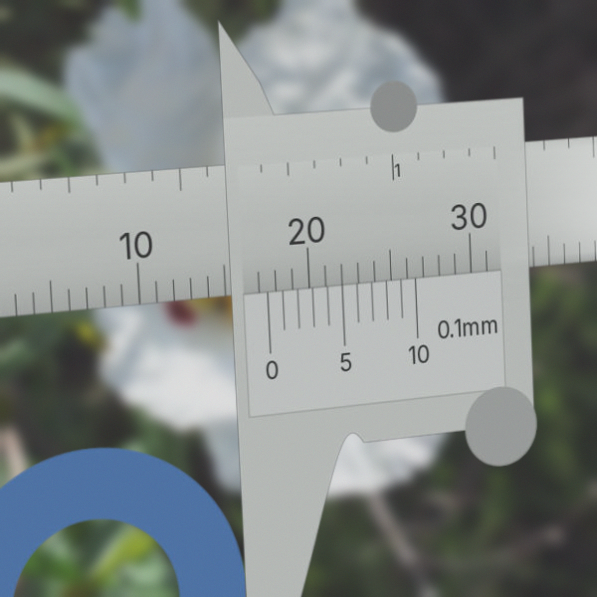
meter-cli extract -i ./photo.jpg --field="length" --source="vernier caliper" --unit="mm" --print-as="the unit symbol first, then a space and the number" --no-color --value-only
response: mm 17.5
